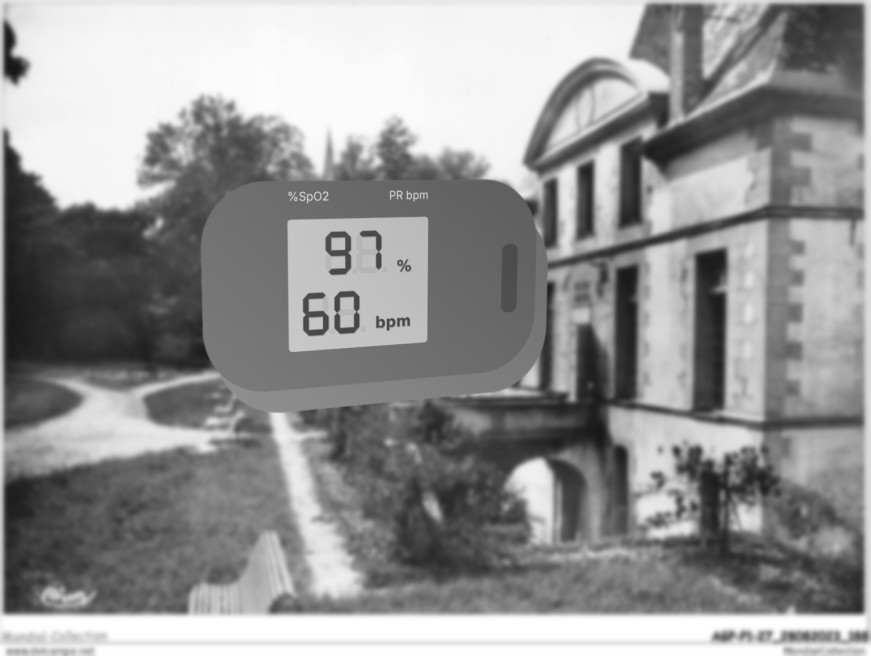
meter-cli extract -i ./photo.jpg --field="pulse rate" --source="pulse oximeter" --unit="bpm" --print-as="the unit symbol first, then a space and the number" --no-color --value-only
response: bpm 60
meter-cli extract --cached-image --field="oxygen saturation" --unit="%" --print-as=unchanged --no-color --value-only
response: % 97
